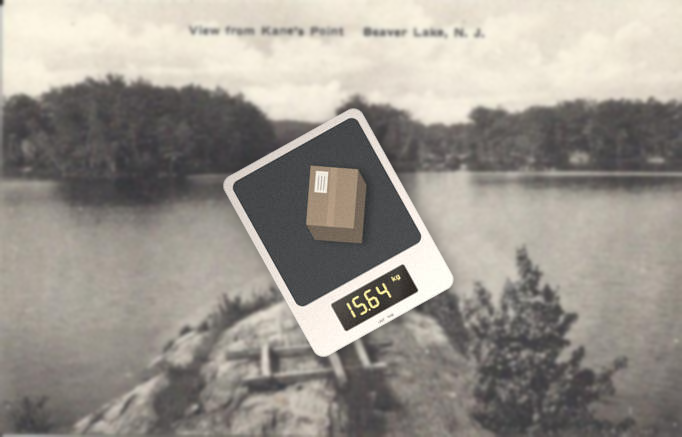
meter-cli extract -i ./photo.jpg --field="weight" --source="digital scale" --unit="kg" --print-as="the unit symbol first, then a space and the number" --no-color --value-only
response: kg 15.64
